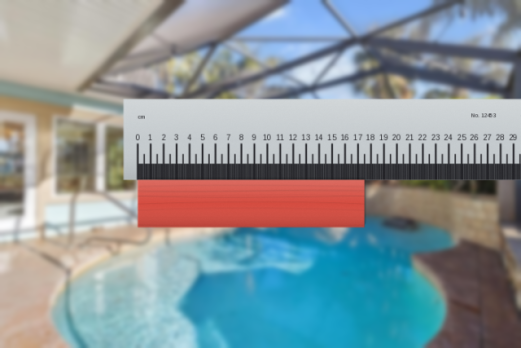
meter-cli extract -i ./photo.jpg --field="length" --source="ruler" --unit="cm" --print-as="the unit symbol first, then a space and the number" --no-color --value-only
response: cm 17.5
